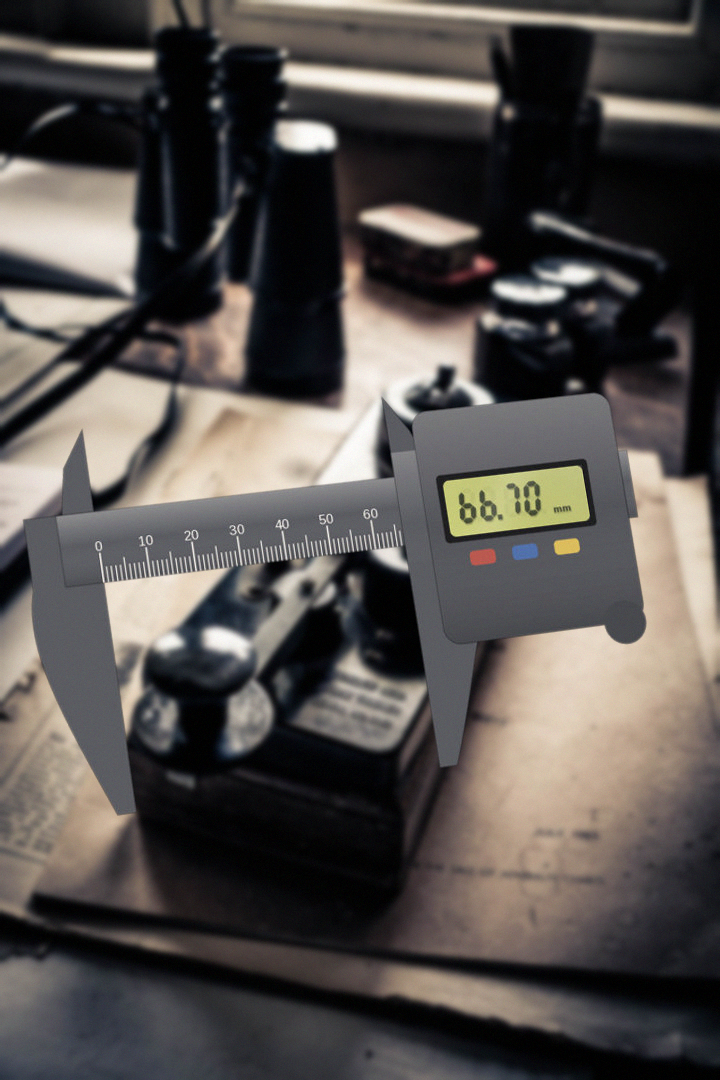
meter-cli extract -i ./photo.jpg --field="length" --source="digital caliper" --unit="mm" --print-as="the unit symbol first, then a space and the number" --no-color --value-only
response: mm 66.70
